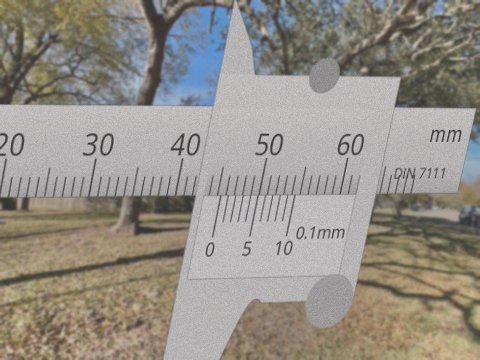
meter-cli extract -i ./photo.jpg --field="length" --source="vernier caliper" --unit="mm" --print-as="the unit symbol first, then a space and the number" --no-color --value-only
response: mm 45.4
